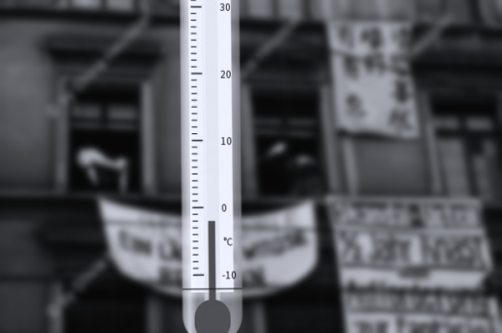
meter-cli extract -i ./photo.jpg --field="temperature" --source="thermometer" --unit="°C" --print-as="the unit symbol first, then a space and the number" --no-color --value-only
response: °C -2
